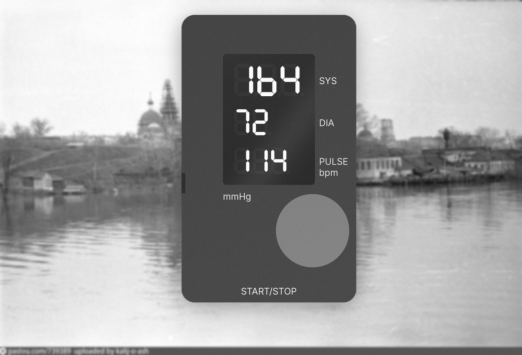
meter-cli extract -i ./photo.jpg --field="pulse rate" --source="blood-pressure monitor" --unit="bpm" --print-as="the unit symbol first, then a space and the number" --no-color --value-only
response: bpm 114
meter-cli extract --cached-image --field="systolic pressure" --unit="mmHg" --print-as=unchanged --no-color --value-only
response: mmHg 164
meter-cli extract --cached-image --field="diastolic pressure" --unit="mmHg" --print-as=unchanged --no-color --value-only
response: mmHg 72
